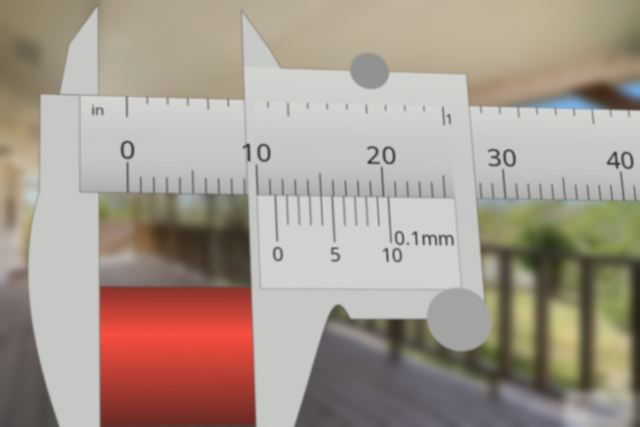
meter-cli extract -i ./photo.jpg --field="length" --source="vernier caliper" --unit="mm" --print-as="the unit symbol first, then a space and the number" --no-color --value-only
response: mm 11.4
